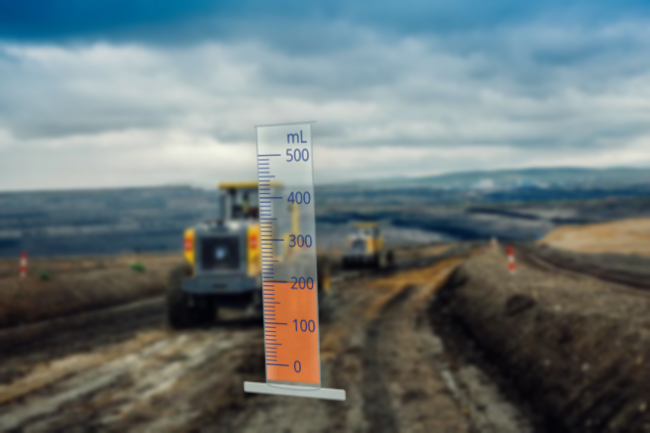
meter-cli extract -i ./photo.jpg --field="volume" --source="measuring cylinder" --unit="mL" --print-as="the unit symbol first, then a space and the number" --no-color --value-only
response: mL 200
